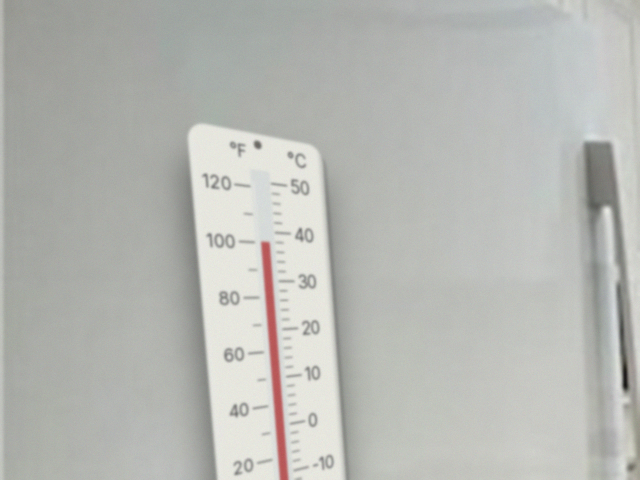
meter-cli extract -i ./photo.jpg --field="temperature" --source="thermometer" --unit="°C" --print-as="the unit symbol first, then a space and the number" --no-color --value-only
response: °C 38
